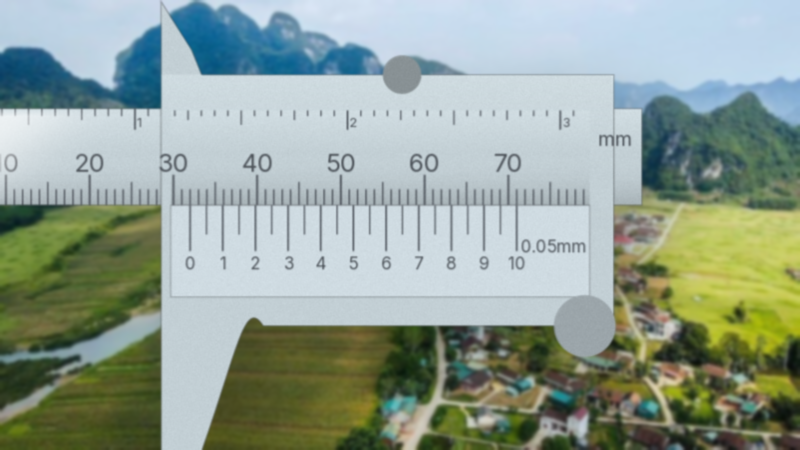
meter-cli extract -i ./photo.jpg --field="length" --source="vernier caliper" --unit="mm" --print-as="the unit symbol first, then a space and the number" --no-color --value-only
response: mm 32.0
